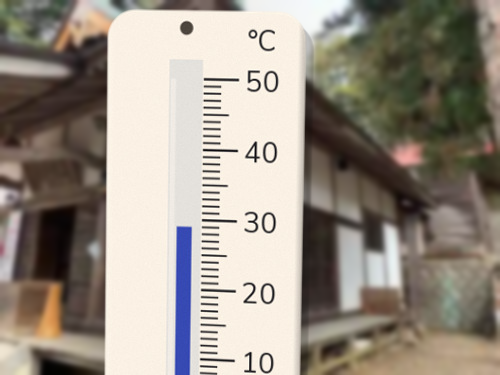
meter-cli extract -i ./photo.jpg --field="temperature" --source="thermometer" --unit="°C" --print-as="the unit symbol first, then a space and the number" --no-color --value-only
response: °C 29
